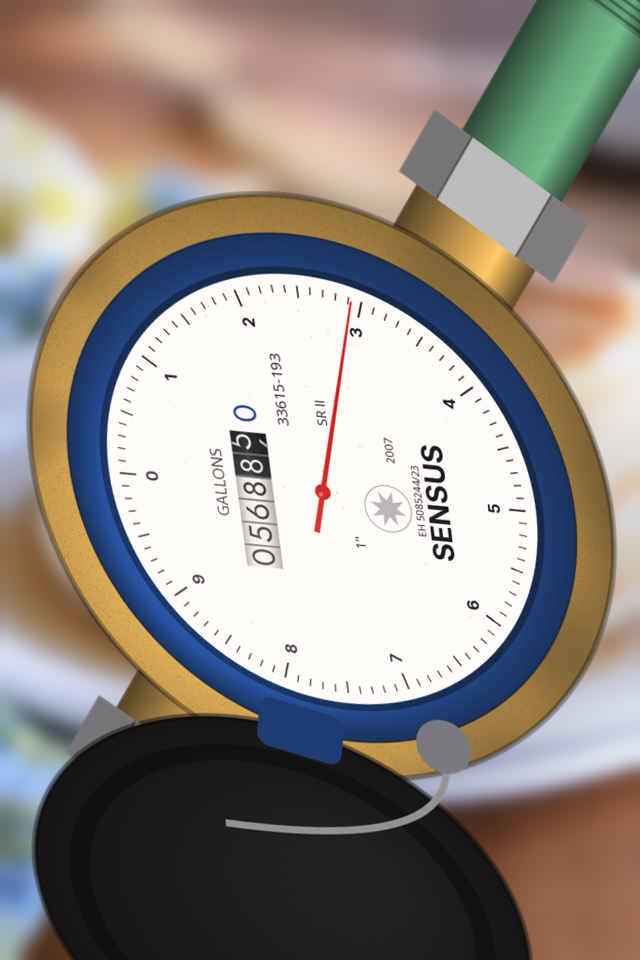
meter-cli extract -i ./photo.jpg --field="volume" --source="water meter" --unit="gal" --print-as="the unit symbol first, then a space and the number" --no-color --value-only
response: gal 568852.9
